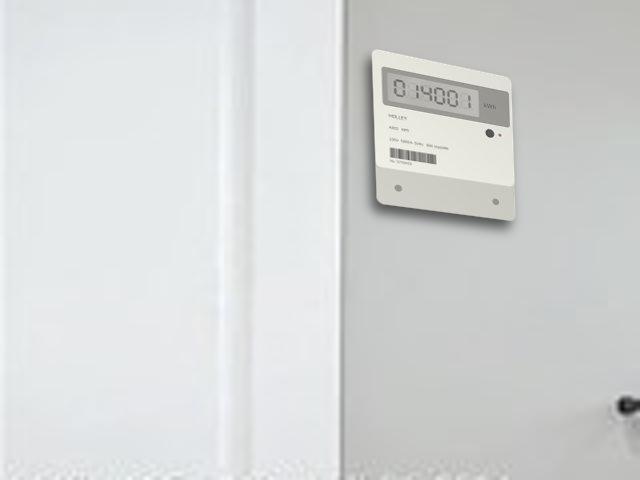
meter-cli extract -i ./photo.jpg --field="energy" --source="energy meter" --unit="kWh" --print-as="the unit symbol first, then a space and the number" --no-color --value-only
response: kWh 14001
